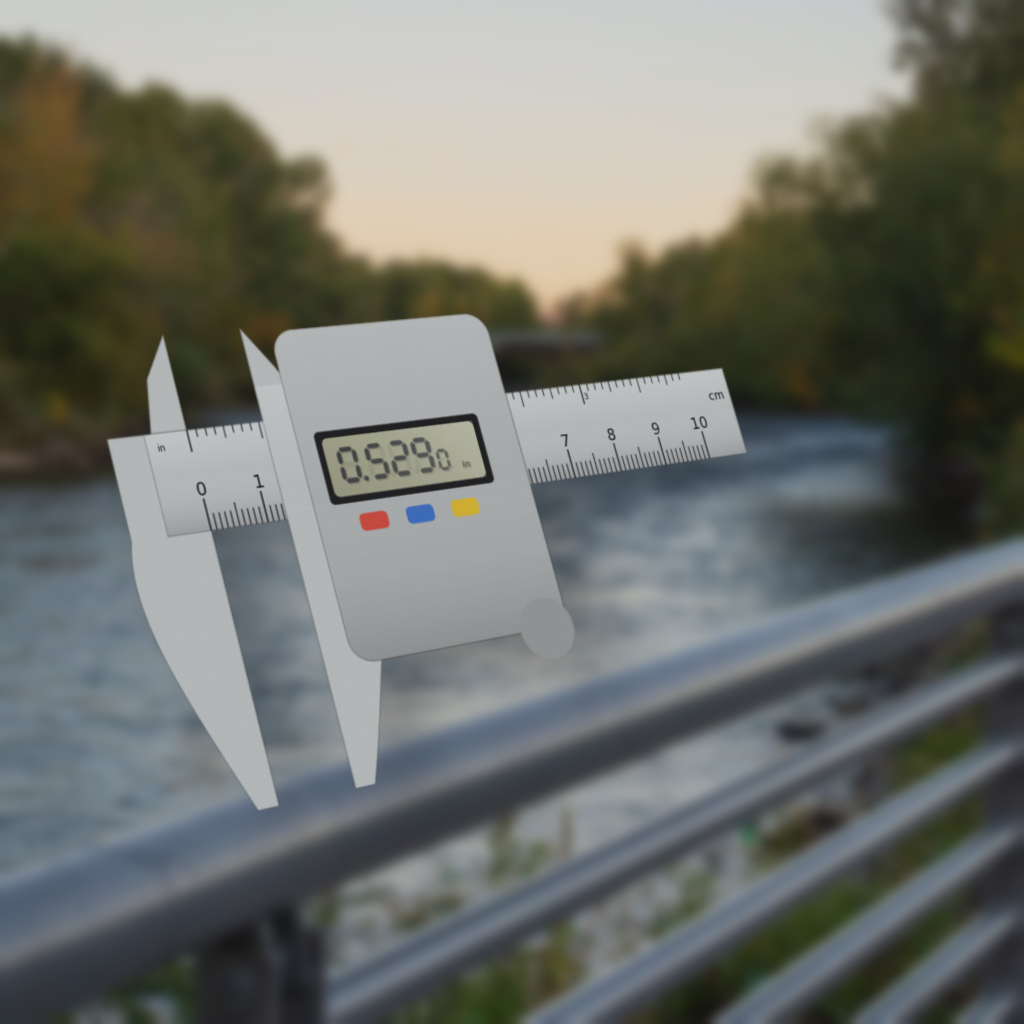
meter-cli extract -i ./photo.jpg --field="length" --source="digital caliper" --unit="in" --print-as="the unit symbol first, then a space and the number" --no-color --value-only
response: in 0.5290
